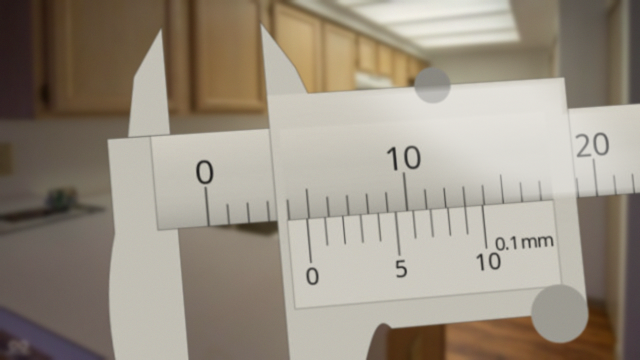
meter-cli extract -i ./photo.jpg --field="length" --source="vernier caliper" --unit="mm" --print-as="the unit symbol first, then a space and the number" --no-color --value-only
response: mm 4.9
